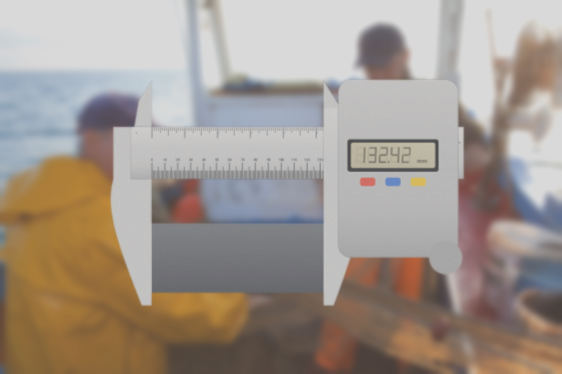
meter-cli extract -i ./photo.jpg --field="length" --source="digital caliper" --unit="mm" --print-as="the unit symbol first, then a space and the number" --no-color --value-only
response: mm 132.42
